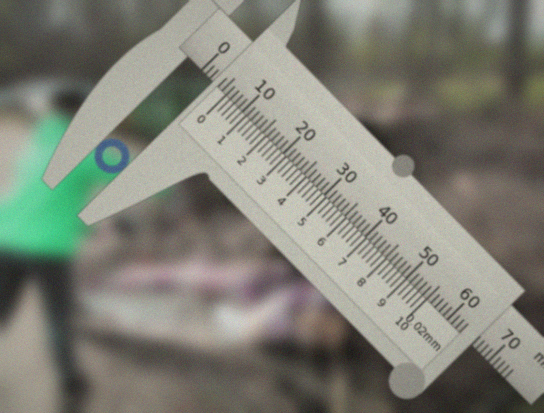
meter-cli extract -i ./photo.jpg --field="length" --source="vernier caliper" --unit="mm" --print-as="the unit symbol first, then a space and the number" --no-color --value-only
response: mm 6.0
